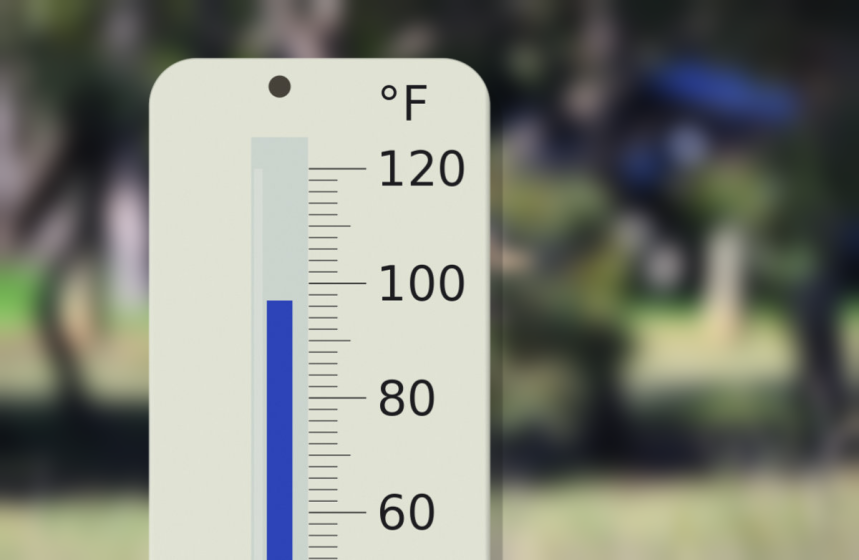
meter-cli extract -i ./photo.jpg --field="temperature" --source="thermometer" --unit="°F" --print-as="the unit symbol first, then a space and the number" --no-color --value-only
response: °F 97
